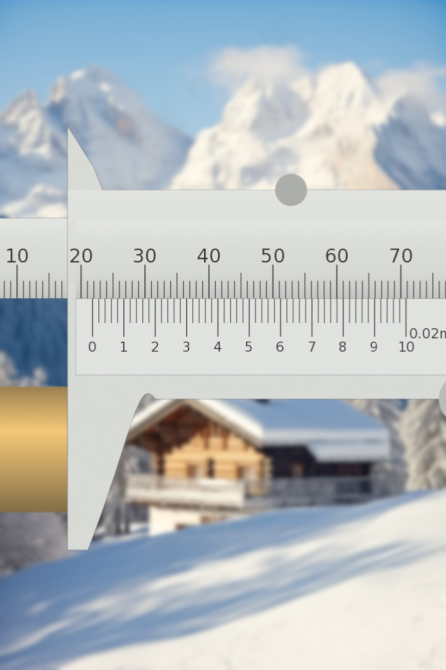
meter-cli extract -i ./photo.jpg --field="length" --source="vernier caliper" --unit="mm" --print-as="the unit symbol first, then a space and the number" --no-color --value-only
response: mm 21.8
